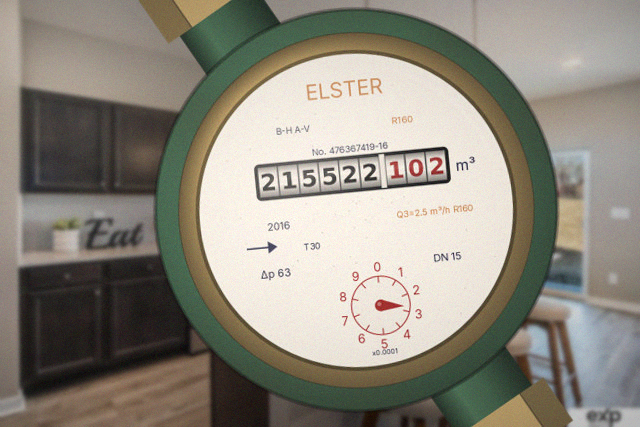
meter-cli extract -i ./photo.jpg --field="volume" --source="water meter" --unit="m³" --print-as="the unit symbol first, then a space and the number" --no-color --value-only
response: m³ 215522.1022
